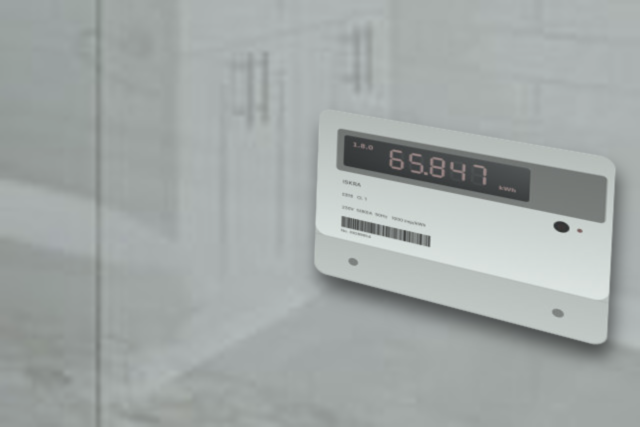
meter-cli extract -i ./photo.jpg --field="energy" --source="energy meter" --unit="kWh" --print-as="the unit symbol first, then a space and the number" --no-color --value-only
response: kWh 65.847
